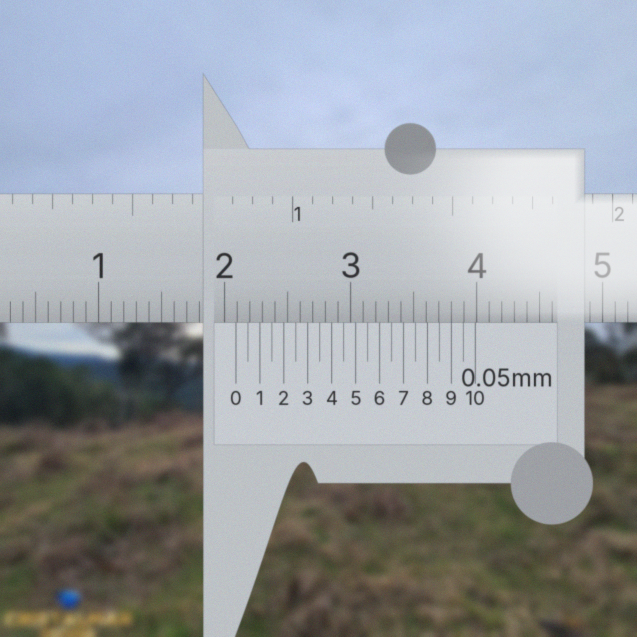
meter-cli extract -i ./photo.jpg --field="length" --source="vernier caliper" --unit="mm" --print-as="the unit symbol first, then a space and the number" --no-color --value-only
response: mm 20.9
